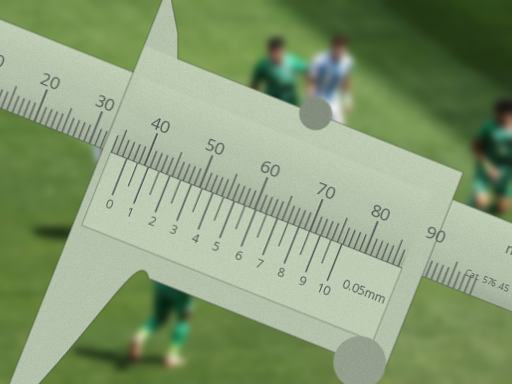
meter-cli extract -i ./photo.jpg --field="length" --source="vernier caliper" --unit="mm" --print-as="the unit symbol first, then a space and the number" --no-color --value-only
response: mm 36.8
